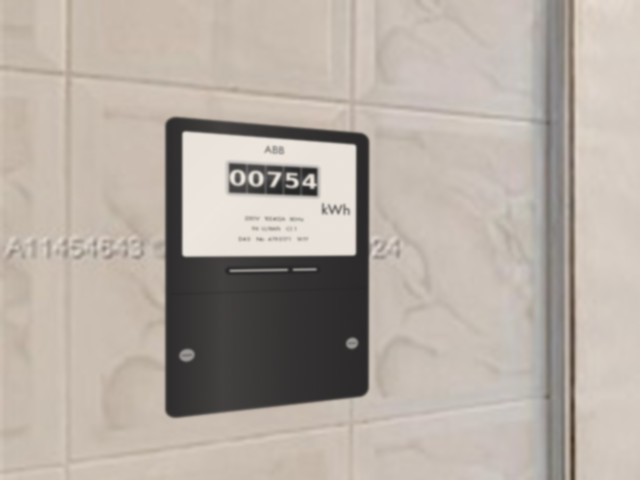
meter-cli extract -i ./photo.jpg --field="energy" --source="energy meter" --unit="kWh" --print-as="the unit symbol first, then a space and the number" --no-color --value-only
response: kWh 754
